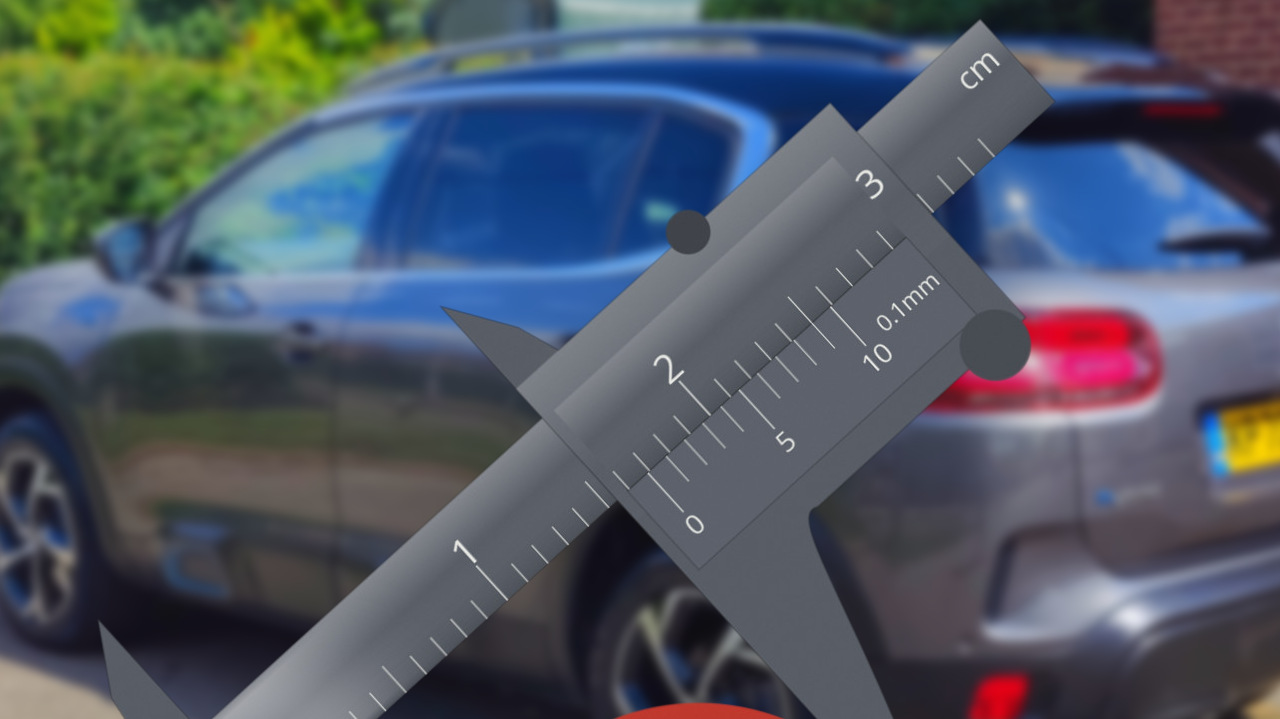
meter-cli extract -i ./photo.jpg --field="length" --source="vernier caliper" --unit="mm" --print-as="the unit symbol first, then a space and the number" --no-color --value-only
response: mm 16.9
